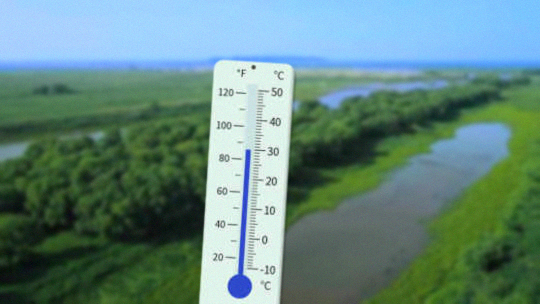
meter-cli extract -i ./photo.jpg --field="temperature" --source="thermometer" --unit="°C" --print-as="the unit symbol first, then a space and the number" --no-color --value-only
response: °C 30
